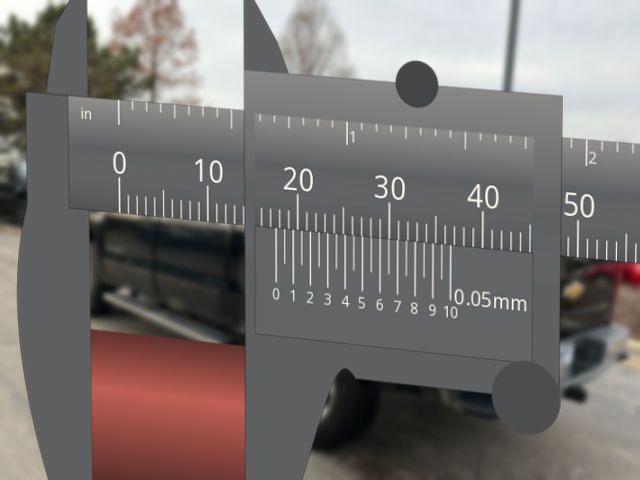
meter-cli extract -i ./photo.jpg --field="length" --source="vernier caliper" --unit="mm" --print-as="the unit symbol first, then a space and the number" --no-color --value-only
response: mm 17.6
